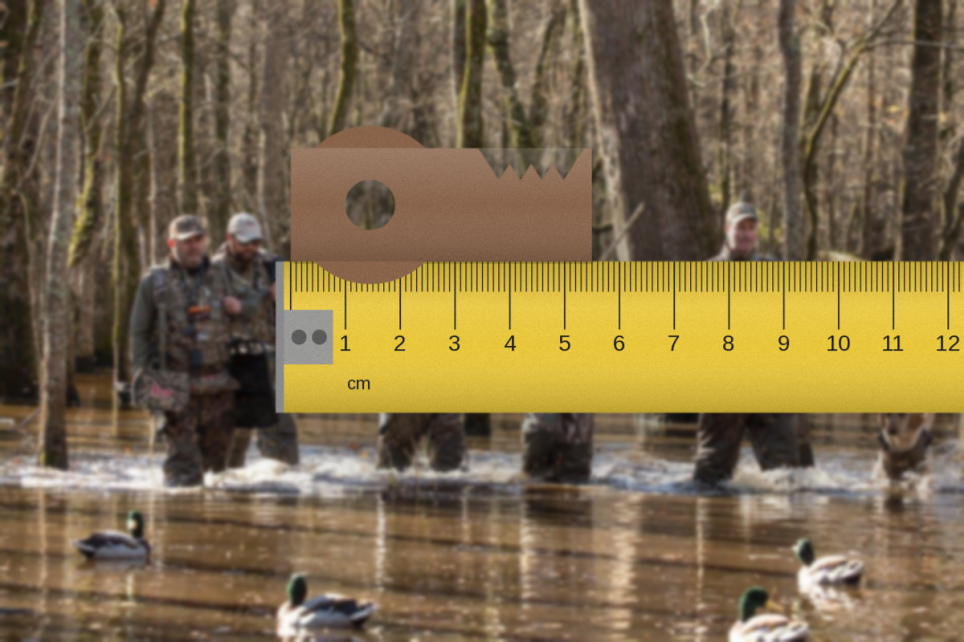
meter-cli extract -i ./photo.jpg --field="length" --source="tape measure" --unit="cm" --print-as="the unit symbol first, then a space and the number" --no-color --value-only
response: cm 5.5
